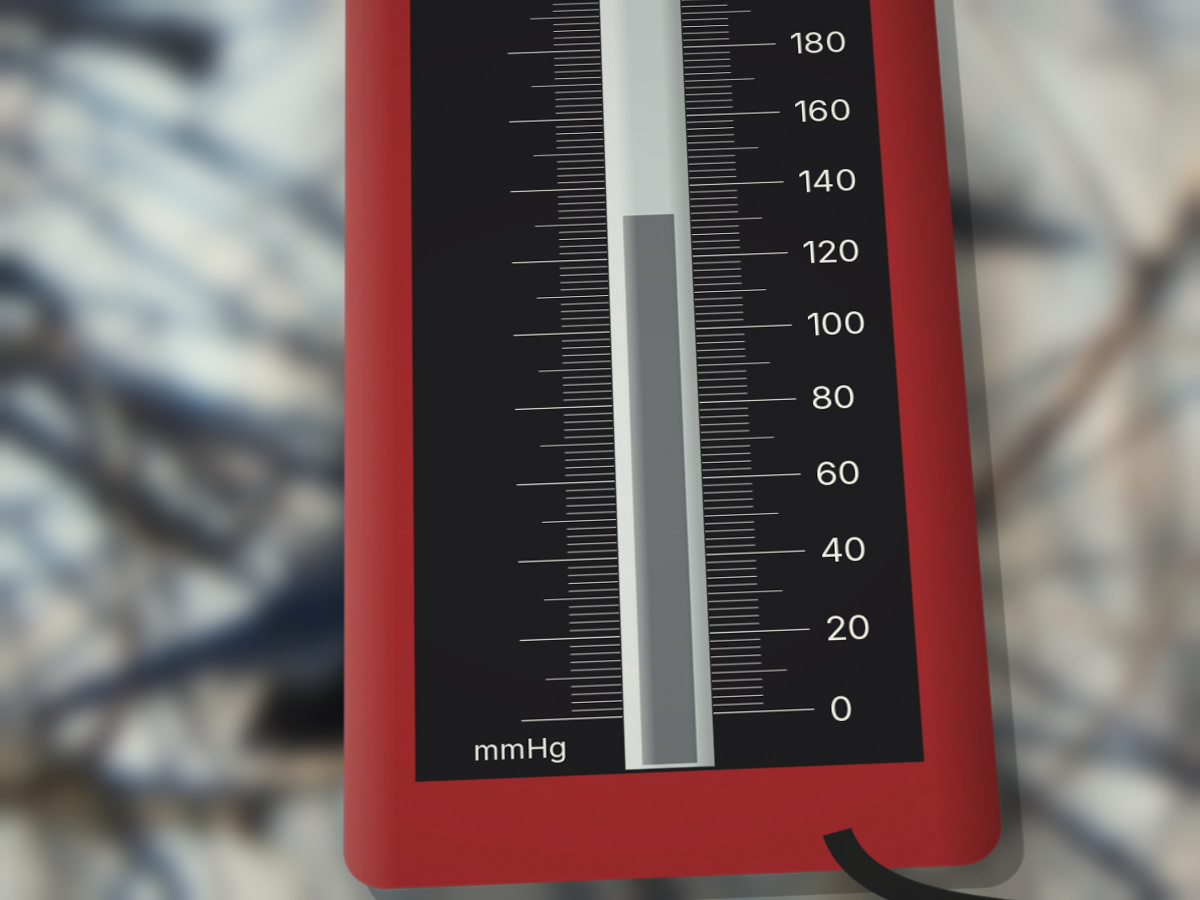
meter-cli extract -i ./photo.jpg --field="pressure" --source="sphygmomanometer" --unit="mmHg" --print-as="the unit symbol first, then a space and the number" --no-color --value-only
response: mmHg 132
